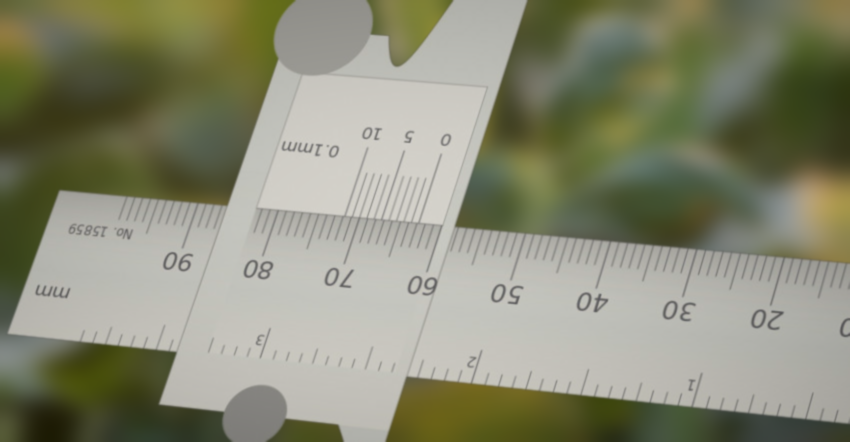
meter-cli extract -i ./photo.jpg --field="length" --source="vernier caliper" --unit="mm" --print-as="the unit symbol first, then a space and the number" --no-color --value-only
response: mm 62.8
